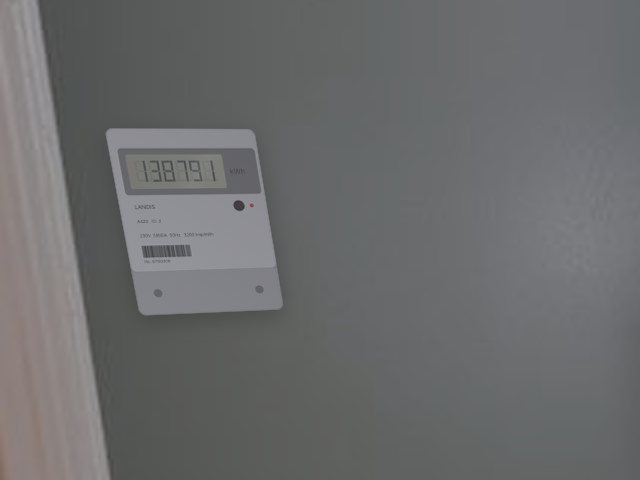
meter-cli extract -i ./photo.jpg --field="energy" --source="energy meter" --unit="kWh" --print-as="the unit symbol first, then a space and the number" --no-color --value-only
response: kWh 138791
